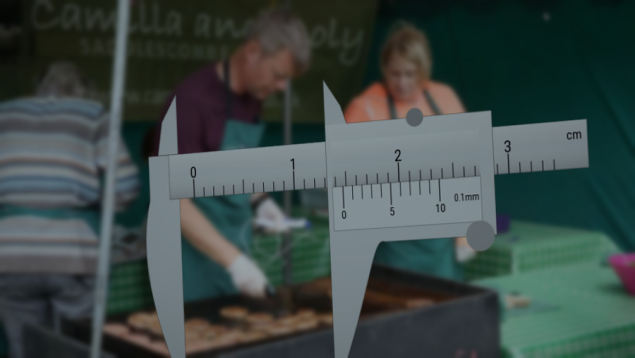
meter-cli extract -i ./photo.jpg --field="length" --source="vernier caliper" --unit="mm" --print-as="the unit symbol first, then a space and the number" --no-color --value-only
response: mm 14.7
